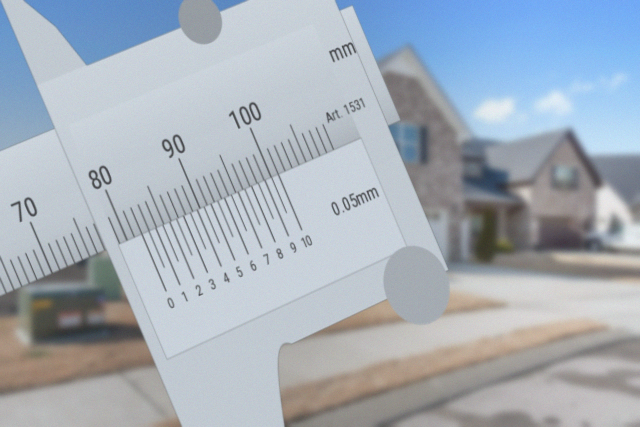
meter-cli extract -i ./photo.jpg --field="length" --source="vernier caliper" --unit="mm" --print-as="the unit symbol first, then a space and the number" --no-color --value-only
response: mm 82.0
